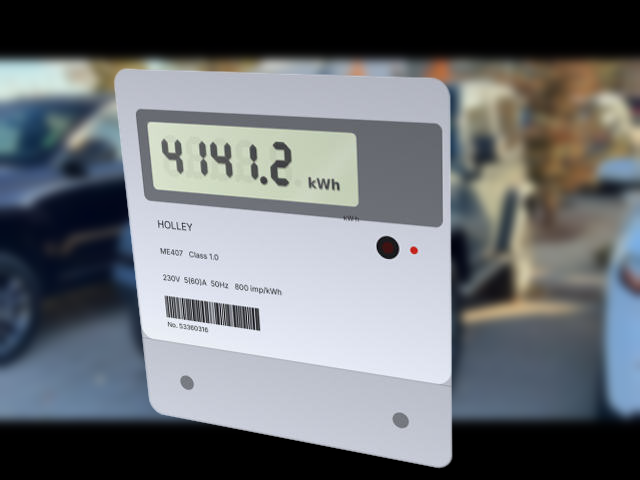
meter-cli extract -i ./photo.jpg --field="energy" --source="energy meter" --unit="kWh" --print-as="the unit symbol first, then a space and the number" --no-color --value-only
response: kWh 4141.2
